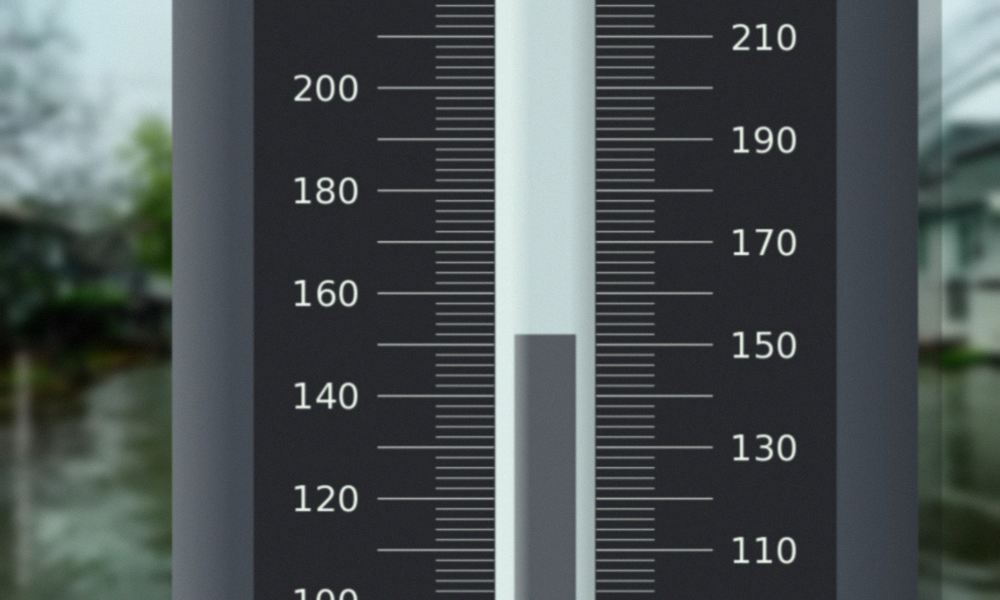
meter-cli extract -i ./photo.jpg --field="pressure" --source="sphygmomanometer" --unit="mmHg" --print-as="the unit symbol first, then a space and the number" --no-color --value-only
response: mmHg 152
